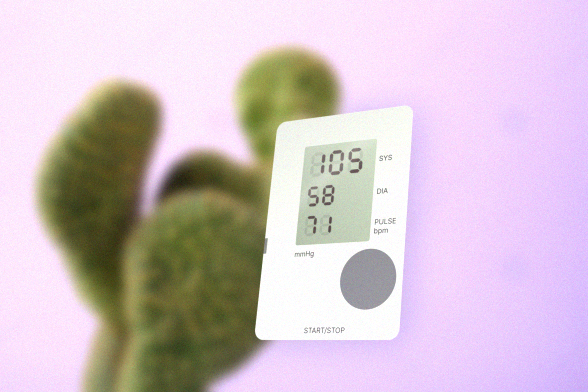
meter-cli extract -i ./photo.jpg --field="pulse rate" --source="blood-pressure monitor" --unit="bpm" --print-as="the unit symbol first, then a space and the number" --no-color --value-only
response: bpm 71
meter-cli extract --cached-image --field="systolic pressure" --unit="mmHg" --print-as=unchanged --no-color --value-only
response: mmHg 105
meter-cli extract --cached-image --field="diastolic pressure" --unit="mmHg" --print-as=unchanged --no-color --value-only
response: mmHg 58
